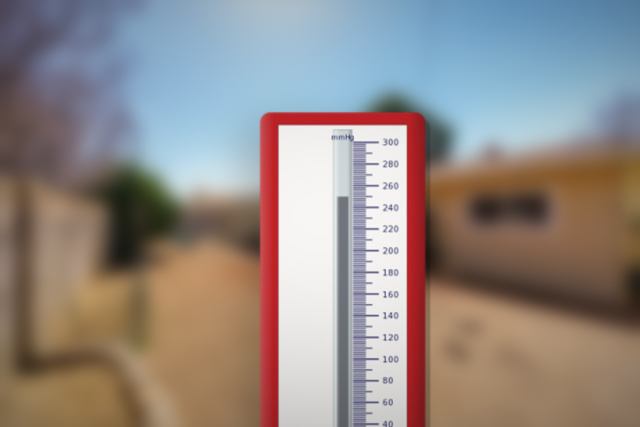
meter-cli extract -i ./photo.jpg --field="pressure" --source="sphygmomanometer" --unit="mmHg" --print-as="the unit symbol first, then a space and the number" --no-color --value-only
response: mmHg 250
